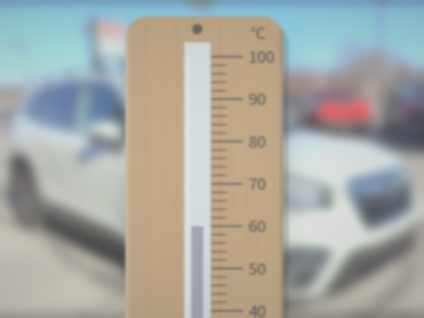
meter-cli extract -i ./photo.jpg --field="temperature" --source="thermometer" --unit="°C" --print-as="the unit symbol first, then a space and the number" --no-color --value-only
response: °C 60
